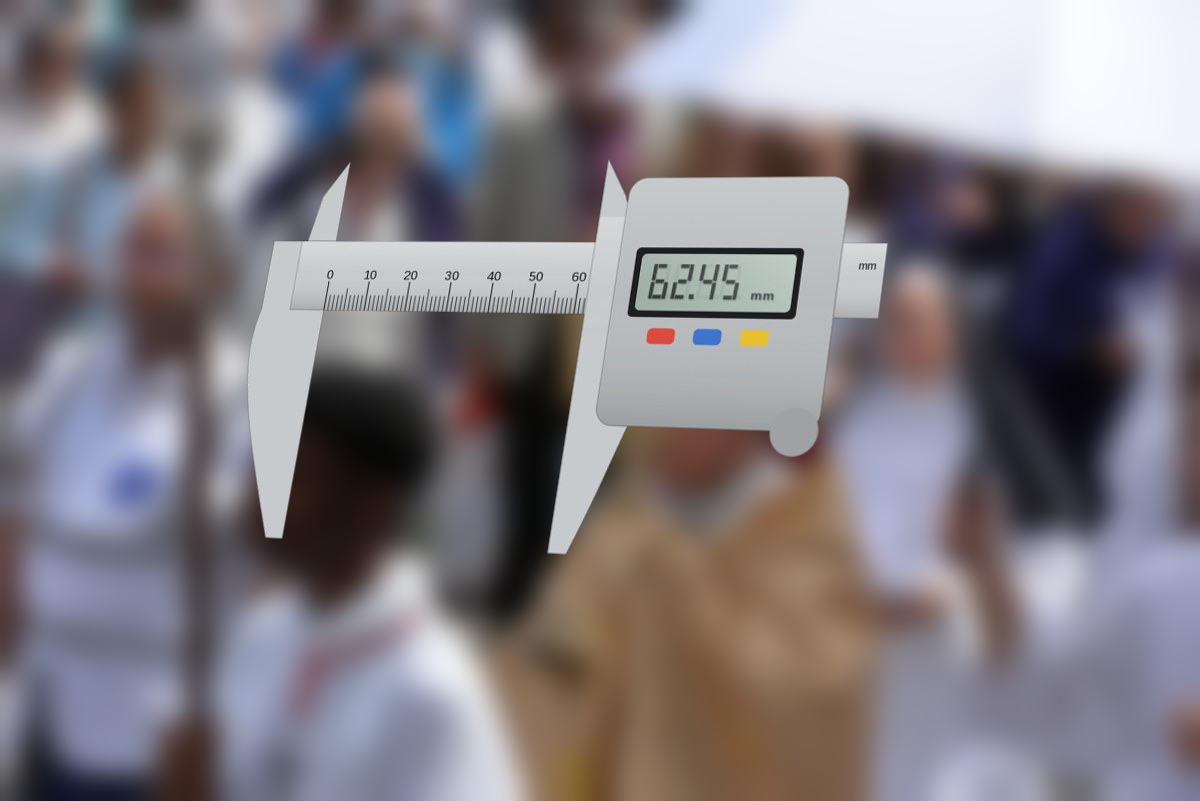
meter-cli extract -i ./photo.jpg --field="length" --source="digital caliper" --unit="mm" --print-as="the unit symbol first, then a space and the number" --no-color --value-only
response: mm 62.45
